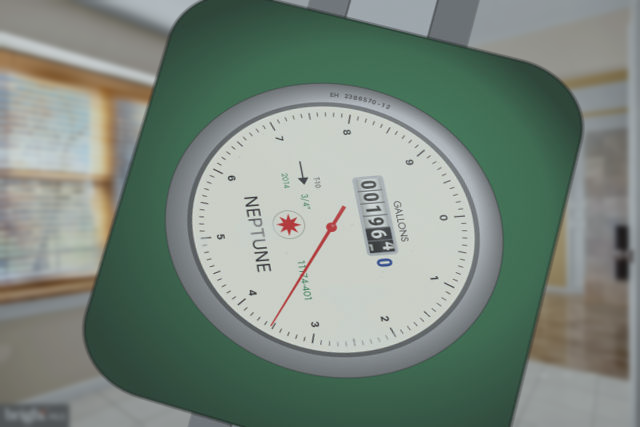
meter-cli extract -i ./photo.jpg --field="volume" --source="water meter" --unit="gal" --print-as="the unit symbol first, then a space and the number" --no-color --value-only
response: gal 19643.5
